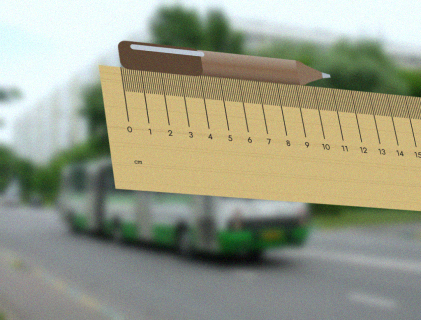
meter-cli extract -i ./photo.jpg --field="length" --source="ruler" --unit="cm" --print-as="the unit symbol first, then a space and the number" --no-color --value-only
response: cm 11
